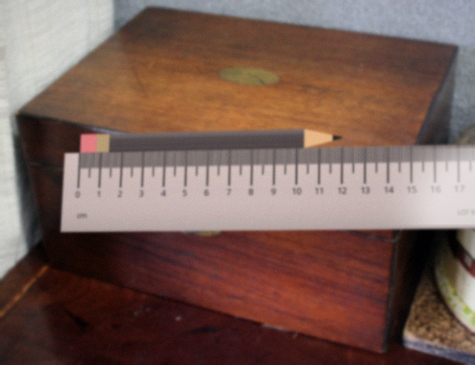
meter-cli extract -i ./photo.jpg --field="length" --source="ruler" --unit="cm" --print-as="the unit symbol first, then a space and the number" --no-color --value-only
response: cm 12
